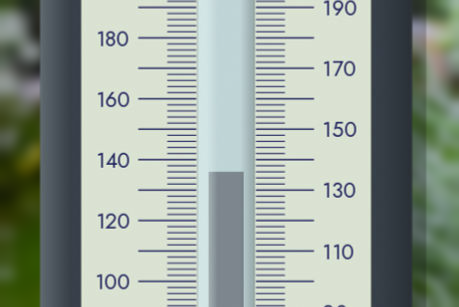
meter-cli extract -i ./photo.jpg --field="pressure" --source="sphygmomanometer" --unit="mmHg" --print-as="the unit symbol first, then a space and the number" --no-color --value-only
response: mmHg 136
